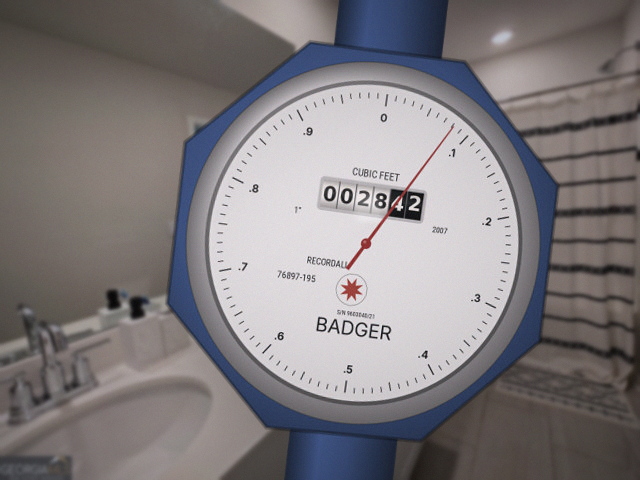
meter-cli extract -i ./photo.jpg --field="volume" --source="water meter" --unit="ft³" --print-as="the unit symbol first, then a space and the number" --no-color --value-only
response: ft³ 2842.08
